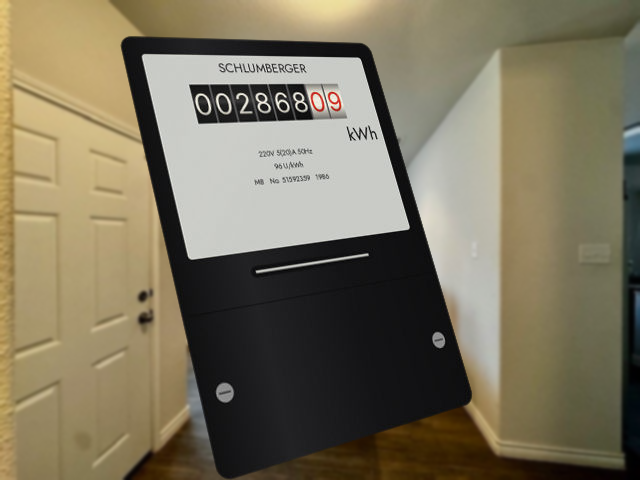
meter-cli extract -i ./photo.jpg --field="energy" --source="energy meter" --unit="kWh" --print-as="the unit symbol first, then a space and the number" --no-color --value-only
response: kWh 2868.09
